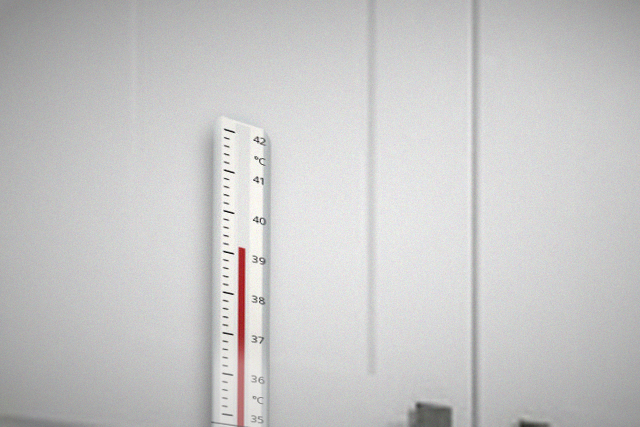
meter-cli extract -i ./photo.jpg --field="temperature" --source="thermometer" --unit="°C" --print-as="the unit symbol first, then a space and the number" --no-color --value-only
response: °C 39.2
